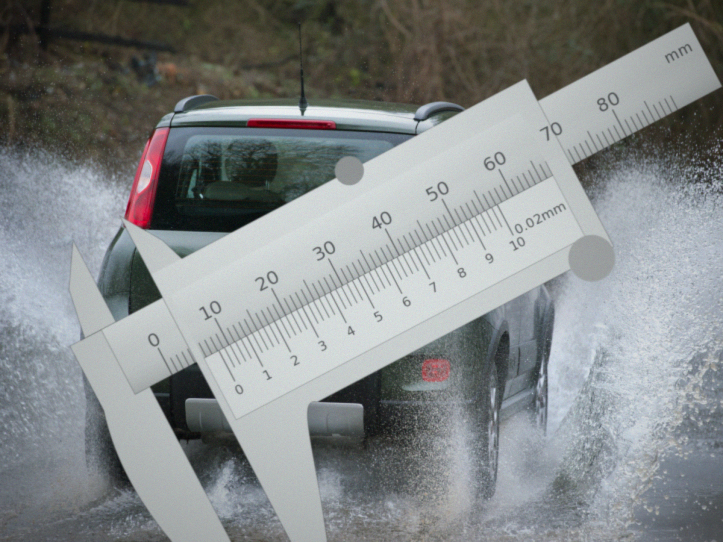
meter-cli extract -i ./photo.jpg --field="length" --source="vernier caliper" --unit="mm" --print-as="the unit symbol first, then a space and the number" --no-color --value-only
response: mm 8.2
